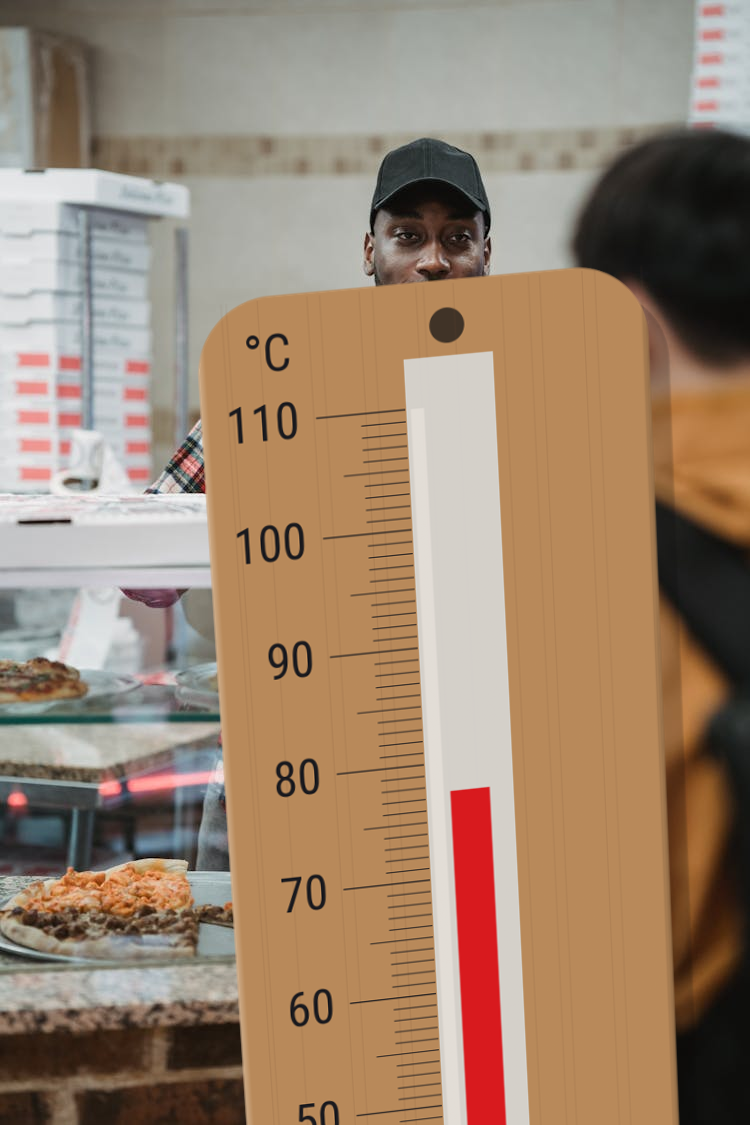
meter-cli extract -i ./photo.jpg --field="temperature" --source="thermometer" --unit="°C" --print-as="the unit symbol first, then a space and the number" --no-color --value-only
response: °C 77.5
